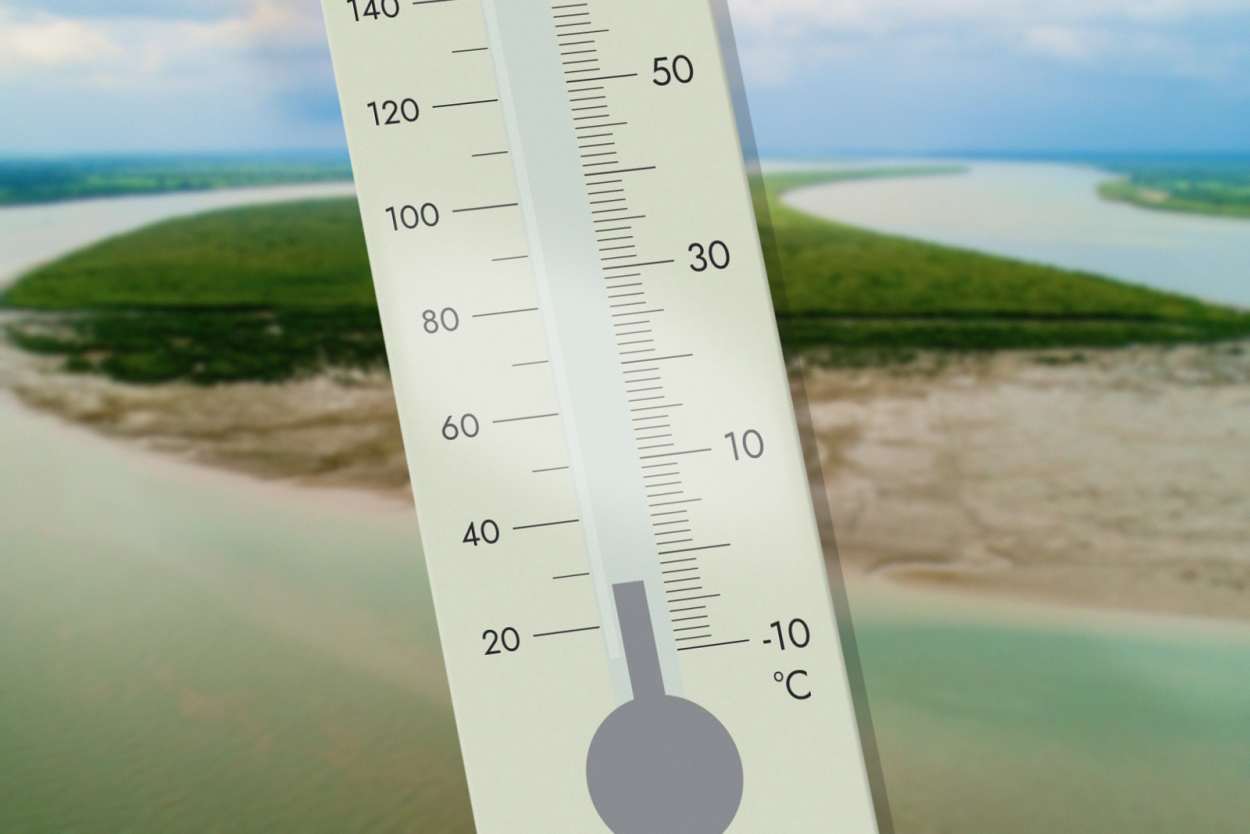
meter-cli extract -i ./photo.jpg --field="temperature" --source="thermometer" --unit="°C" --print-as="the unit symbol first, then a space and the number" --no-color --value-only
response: °C -2.5
